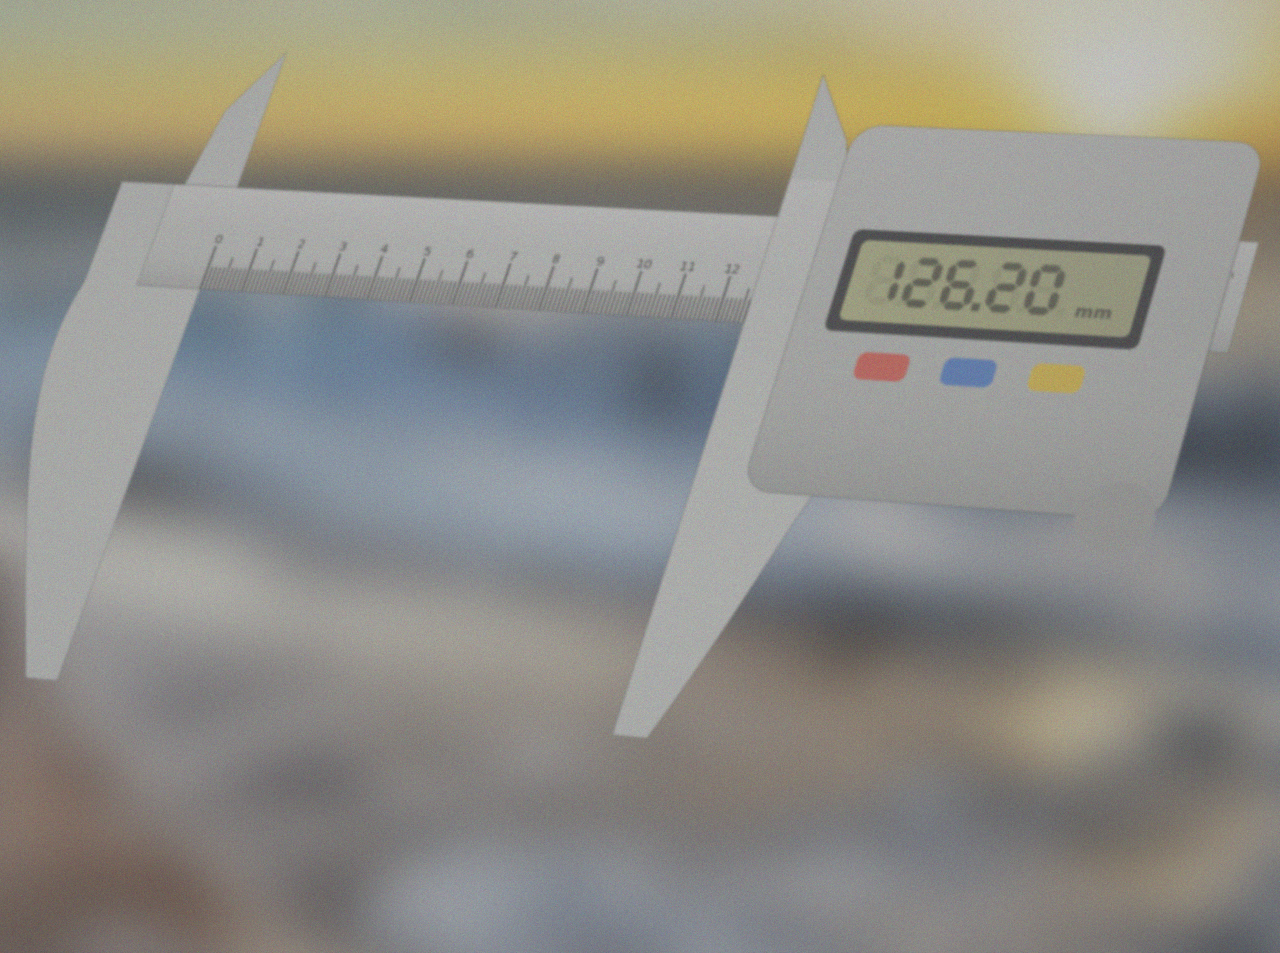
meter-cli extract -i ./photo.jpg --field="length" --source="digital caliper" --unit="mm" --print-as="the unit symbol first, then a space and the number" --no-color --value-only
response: mm 126.20
